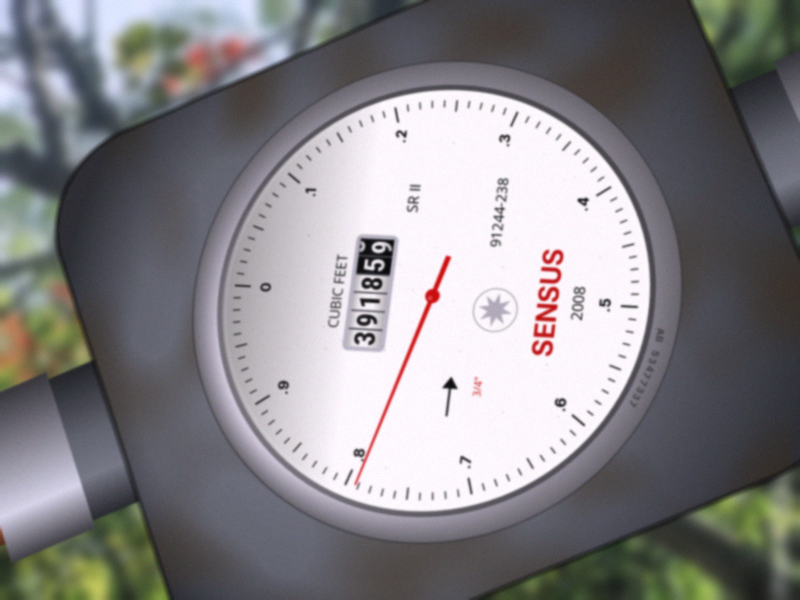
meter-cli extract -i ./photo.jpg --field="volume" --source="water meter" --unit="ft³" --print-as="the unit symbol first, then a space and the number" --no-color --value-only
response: ft³ 391858.79
